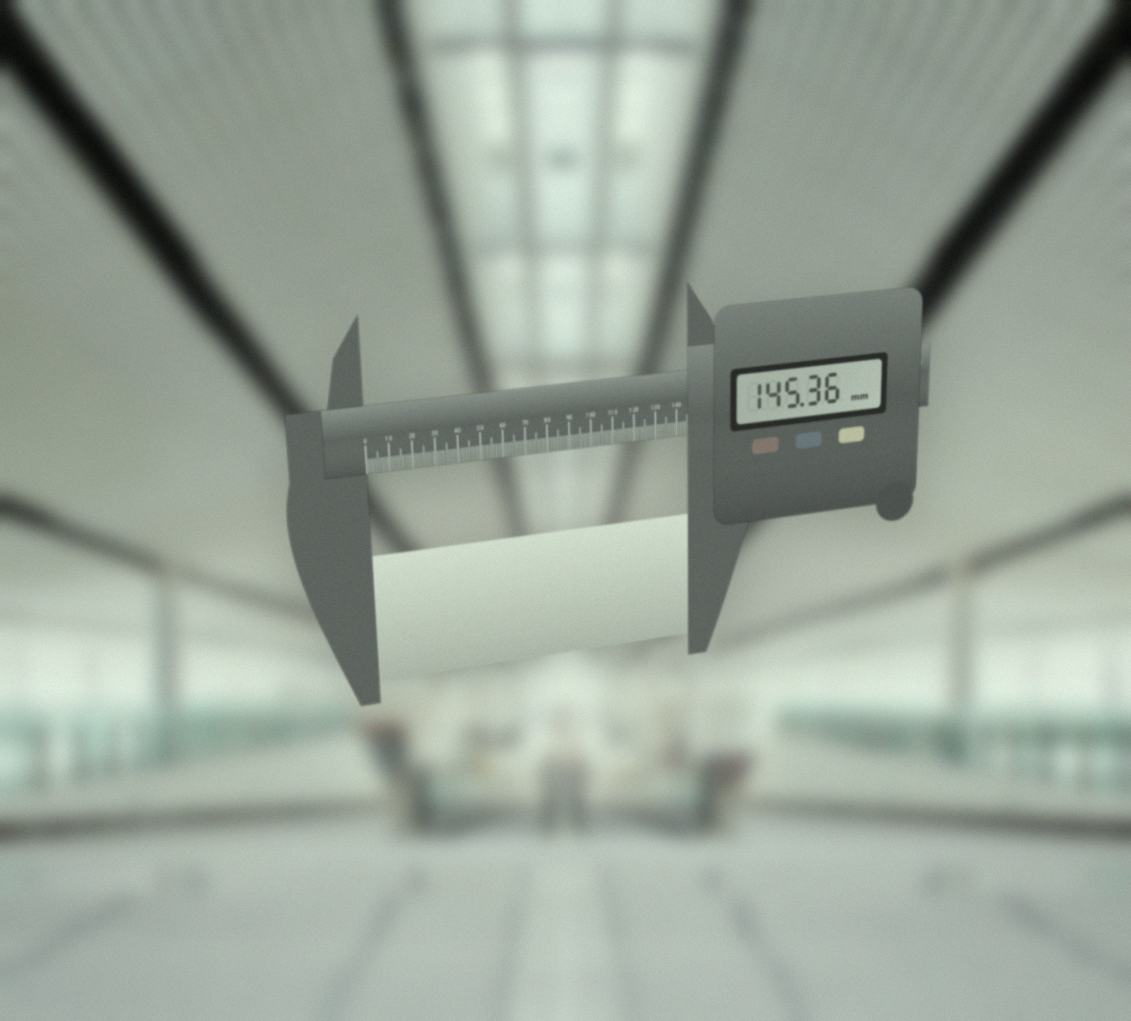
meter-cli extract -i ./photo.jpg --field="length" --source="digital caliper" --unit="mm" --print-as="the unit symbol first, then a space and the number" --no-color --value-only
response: mm 145.36
